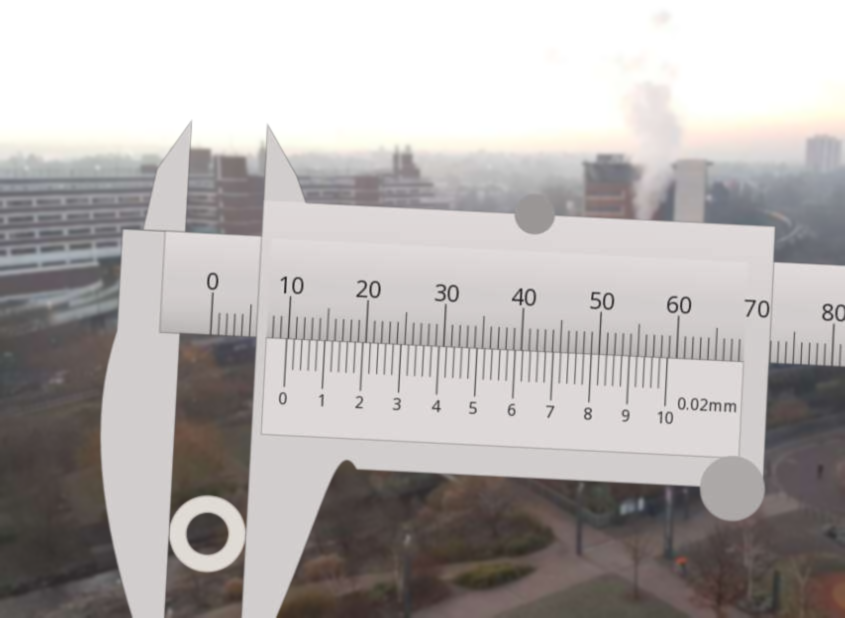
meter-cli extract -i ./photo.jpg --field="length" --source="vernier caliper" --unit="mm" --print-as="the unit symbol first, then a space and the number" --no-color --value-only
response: mm 9.8
